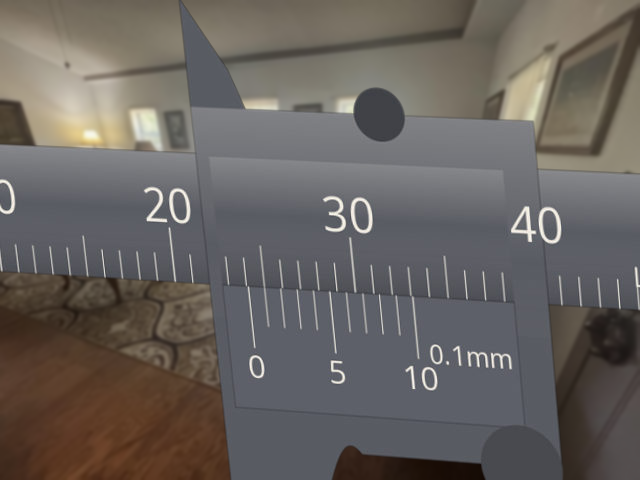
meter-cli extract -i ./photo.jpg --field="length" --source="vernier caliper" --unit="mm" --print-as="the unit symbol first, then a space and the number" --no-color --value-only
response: mm 24.1
